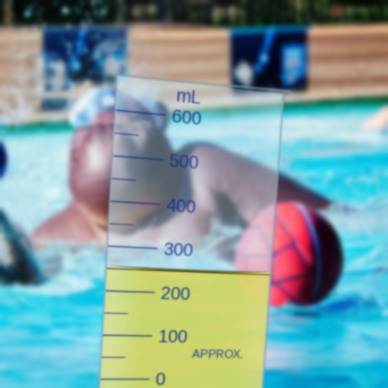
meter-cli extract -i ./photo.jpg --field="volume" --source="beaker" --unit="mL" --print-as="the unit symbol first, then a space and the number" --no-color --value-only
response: mL 250
